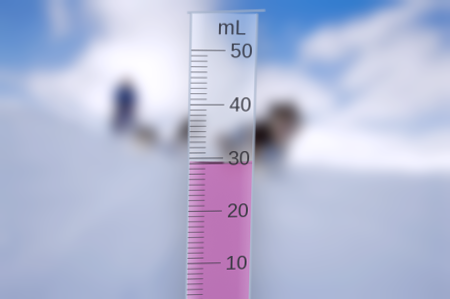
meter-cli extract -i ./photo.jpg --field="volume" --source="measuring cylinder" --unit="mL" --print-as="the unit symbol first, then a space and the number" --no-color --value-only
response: mL 29
